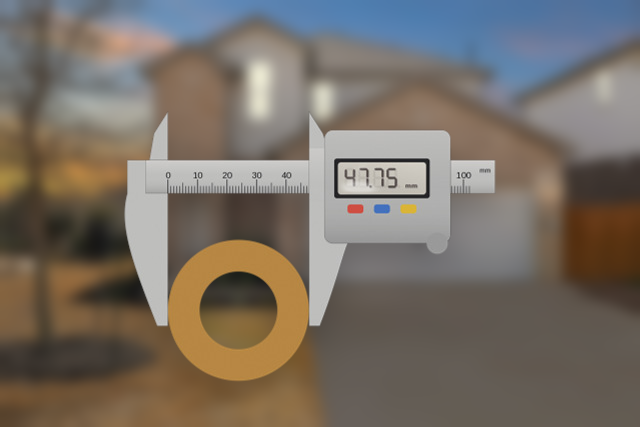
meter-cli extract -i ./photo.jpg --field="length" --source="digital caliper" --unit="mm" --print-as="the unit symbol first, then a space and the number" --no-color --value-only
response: mm 47.75
